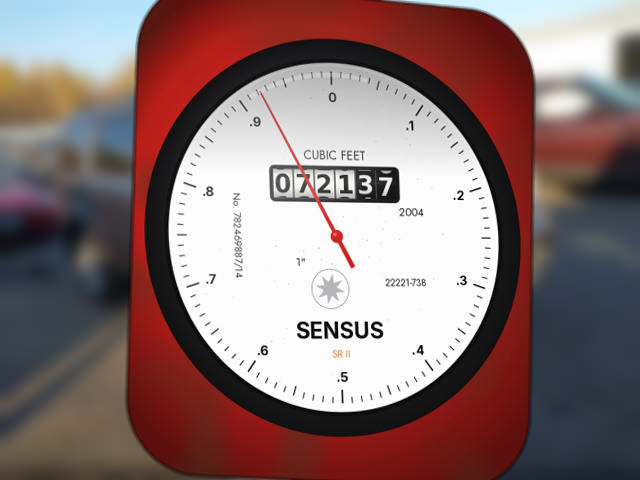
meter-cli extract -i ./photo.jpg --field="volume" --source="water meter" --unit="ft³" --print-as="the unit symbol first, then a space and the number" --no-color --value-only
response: ft³ 72136.92
